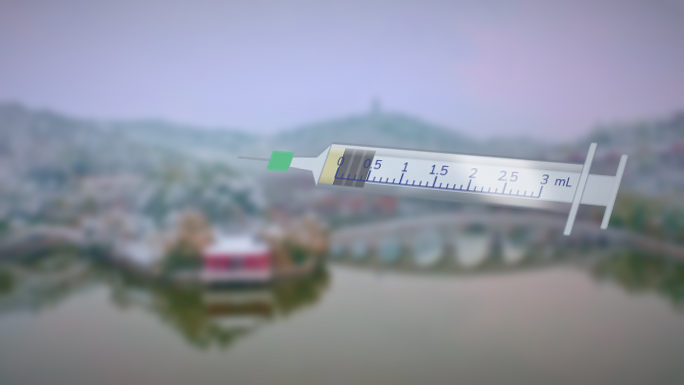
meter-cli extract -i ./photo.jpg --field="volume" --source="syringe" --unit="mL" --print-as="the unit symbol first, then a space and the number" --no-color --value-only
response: mL 0
